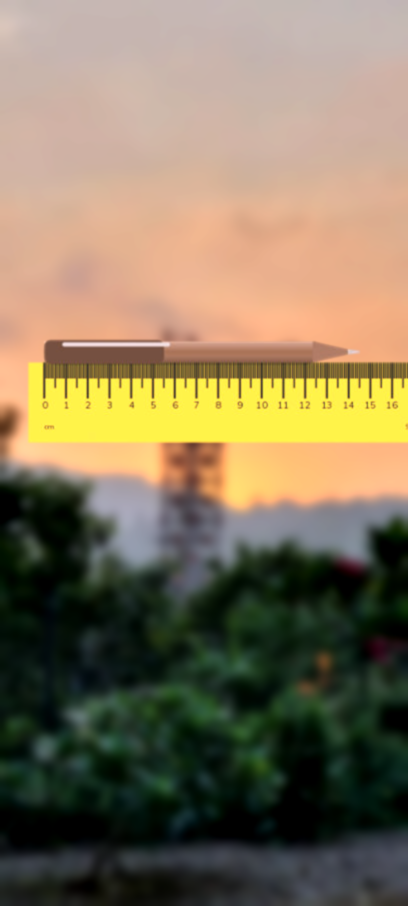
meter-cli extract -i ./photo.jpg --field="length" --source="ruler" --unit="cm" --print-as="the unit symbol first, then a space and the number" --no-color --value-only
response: cm 14.5
